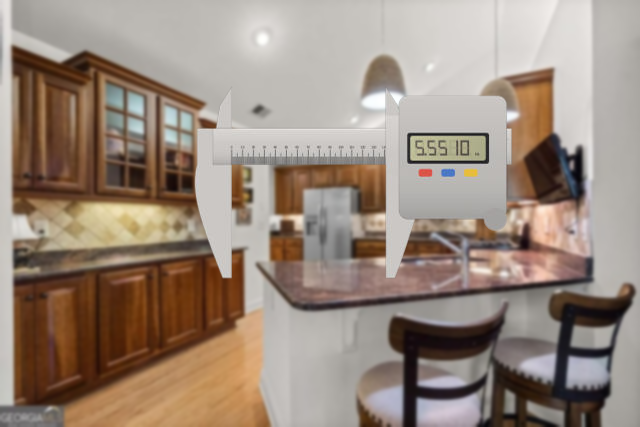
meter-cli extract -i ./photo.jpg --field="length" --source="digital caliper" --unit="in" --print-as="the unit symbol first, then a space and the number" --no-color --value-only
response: in 5.5510
